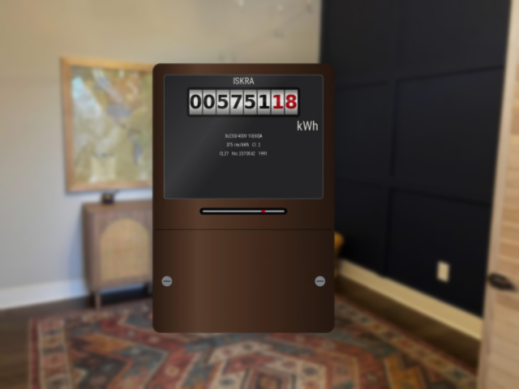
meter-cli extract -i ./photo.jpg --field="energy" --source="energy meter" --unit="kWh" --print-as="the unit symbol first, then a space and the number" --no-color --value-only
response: kWh 5751.18
